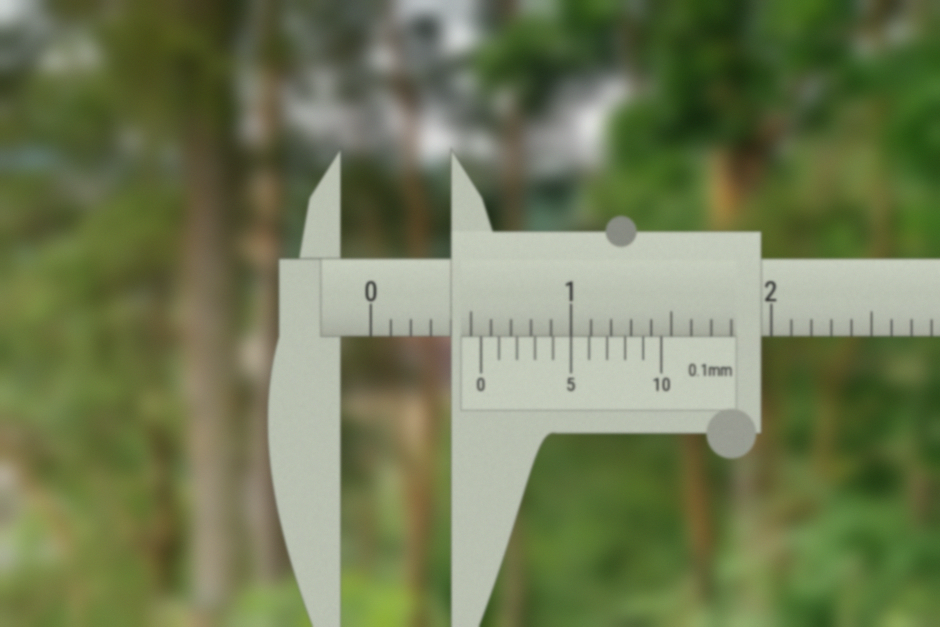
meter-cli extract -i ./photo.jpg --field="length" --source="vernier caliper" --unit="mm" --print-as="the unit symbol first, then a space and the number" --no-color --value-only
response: mm 5.5
